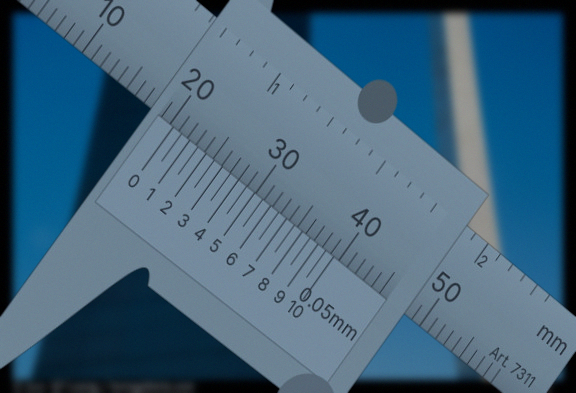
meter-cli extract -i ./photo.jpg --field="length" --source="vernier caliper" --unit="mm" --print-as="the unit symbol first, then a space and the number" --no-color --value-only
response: mm 20.4
